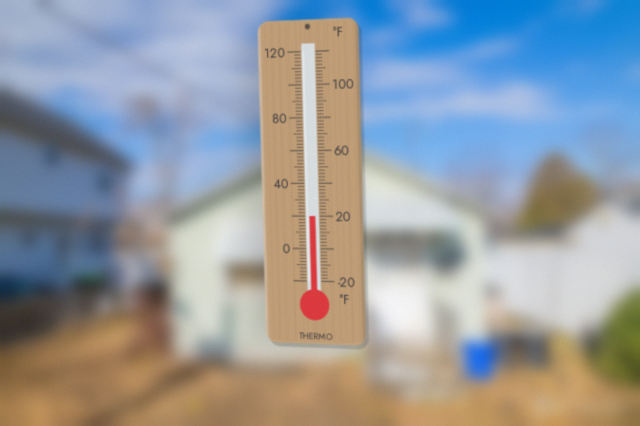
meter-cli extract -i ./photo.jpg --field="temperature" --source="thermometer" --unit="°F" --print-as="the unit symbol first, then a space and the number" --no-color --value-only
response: °F 20
